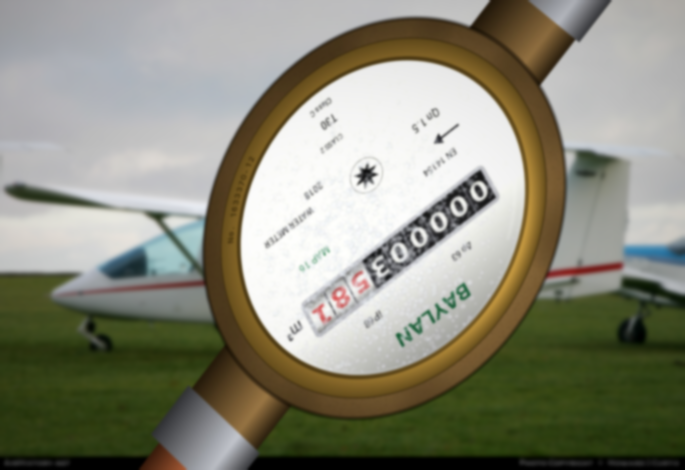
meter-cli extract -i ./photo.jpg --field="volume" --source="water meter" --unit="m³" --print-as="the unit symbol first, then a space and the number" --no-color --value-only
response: m³ 3.581
